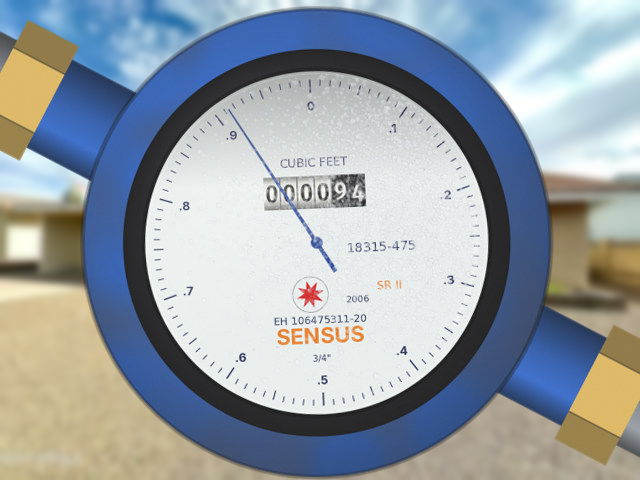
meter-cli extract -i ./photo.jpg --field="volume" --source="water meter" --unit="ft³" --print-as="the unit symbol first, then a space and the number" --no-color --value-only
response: ft³ 93.91
